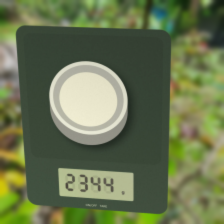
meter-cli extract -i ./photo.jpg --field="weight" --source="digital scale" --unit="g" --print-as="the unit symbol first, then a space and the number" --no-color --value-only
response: g 2344
